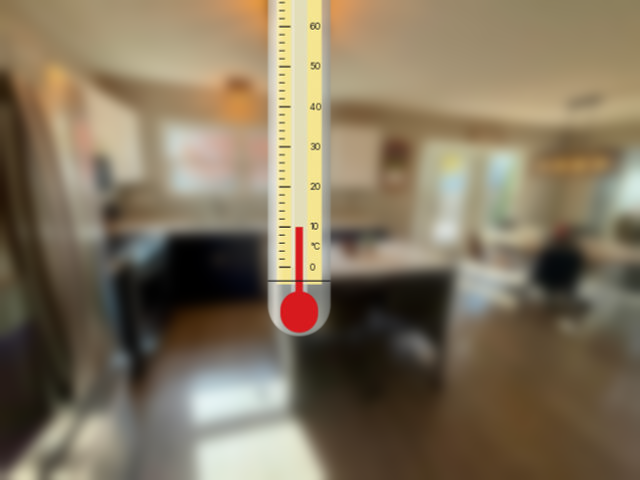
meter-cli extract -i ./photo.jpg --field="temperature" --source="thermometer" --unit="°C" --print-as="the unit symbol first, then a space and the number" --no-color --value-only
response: °C 10
